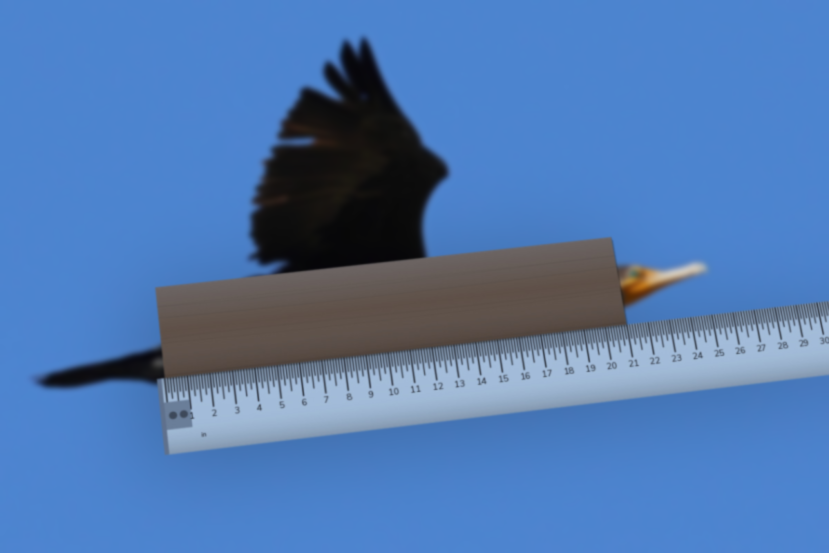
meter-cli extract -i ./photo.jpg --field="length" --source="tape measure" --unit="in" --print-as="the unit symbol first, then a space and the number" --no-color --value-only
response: in 21
